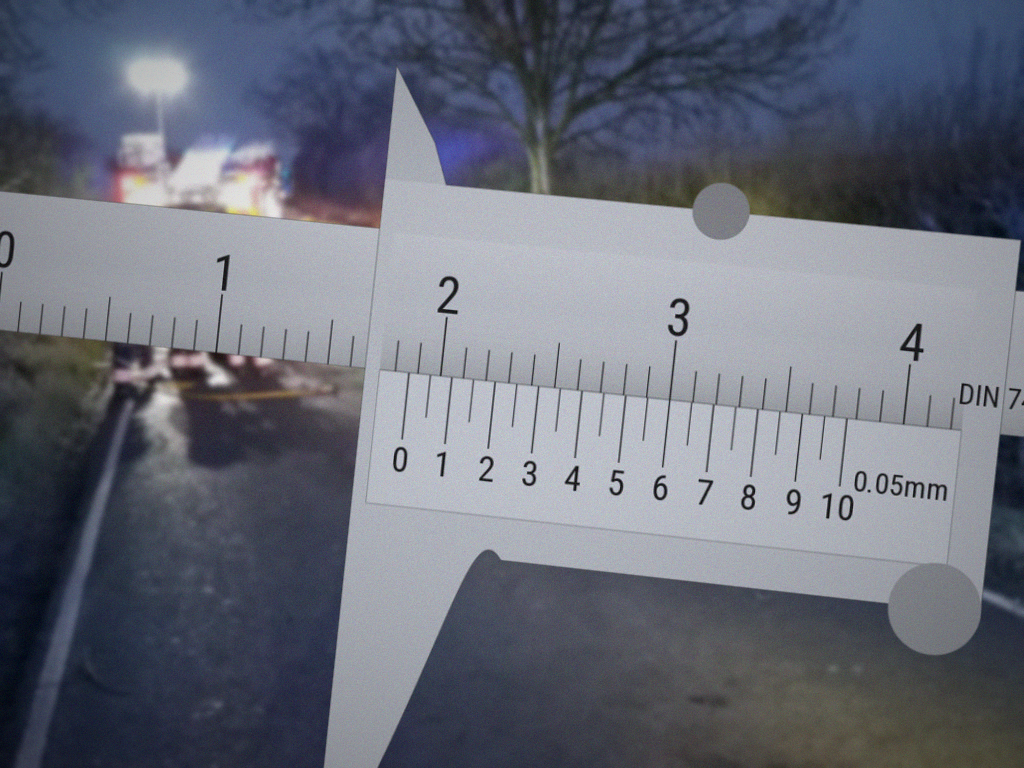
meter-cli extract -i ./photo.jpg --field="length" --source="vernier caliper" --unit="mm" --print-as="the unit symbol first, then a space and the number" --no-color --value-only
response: mm 18.6
